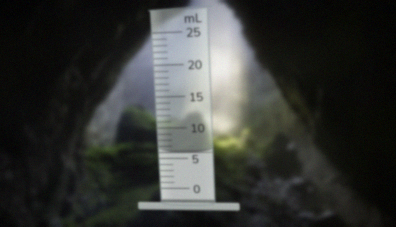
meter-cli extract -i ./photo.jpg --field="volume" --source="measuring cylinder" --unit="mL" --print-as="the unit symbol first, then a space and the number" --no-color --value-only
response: mL 6
